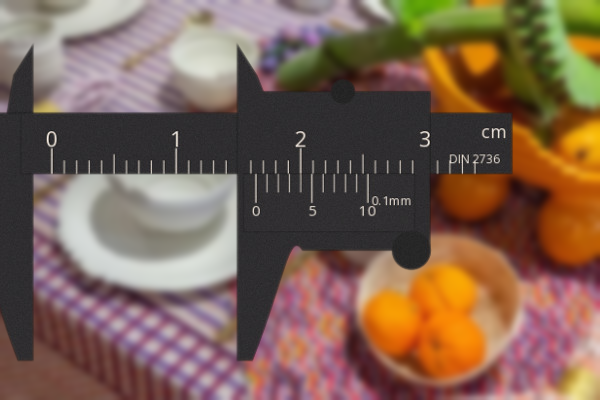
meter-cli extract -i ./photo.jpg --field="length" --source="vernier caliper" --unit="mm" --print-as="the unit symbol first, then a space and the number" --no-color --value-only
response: mm 16.4
